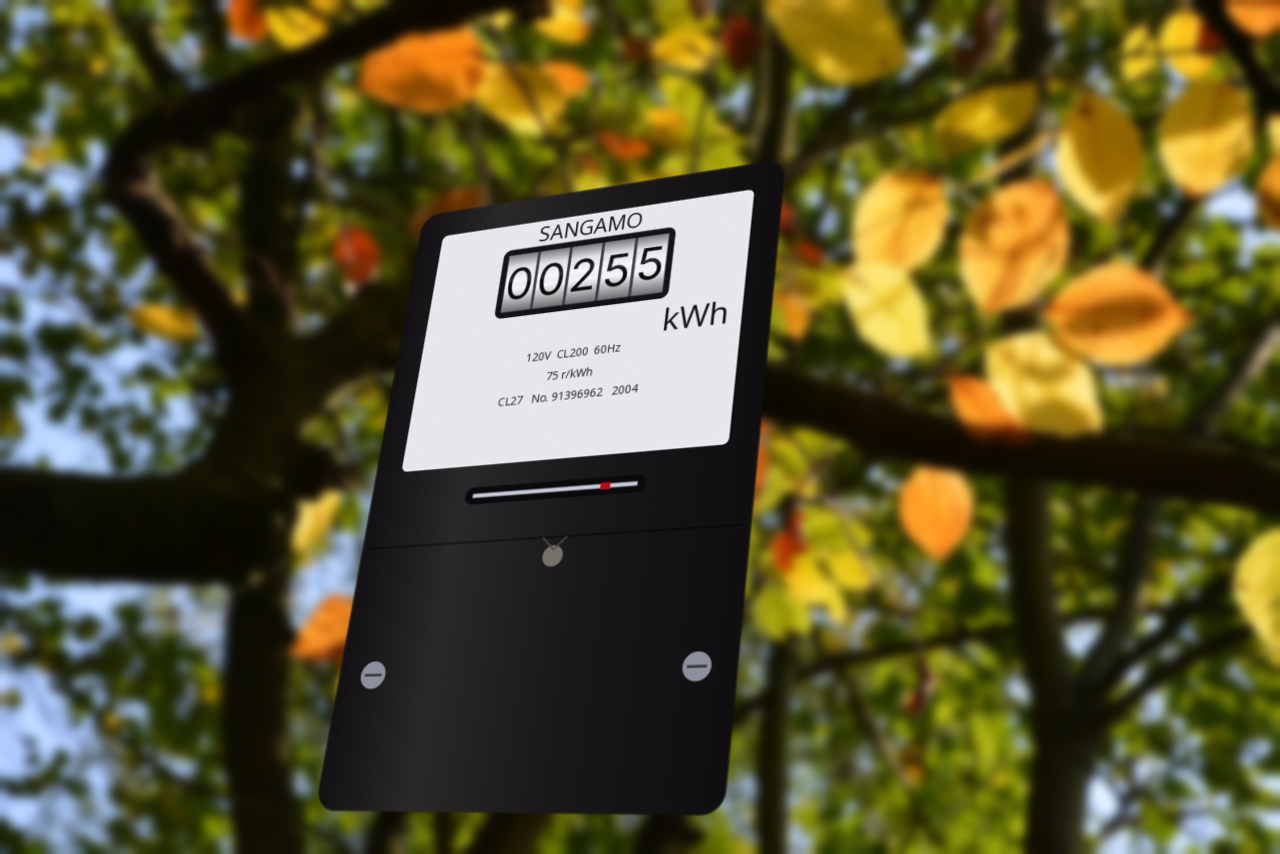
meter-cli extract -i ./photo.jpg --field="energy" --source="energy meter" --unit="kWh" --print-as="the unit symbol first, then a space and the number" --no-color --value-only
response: kWh 255
